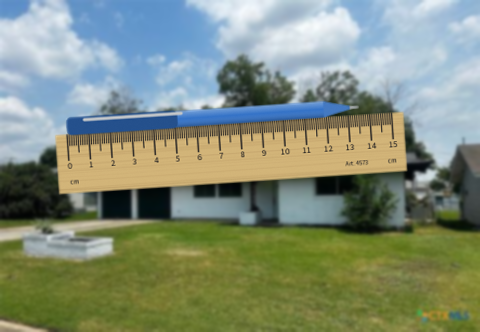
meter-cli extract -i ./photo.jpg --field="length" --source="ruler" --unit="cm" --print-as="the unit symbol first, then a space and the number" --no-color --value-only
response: cm 13.5
